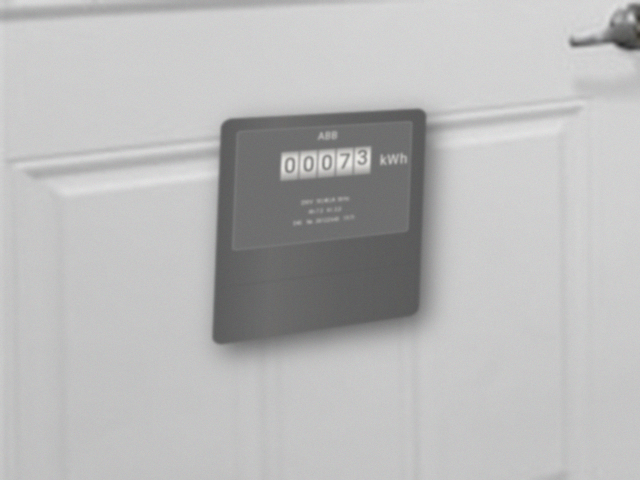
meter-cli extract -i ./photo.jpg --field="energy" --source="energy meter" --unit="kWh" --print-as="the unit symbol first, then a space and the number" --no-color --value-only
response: kWh 73
